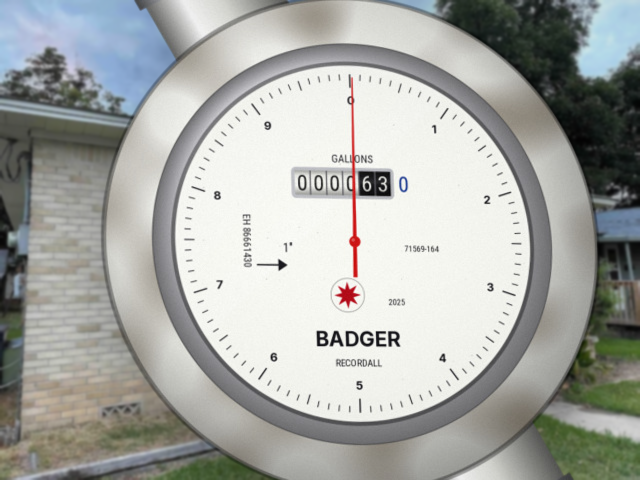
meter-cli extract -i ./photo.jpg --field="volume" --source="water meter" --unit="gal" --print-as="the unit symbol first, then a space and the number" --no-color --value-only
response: gal 630.0
